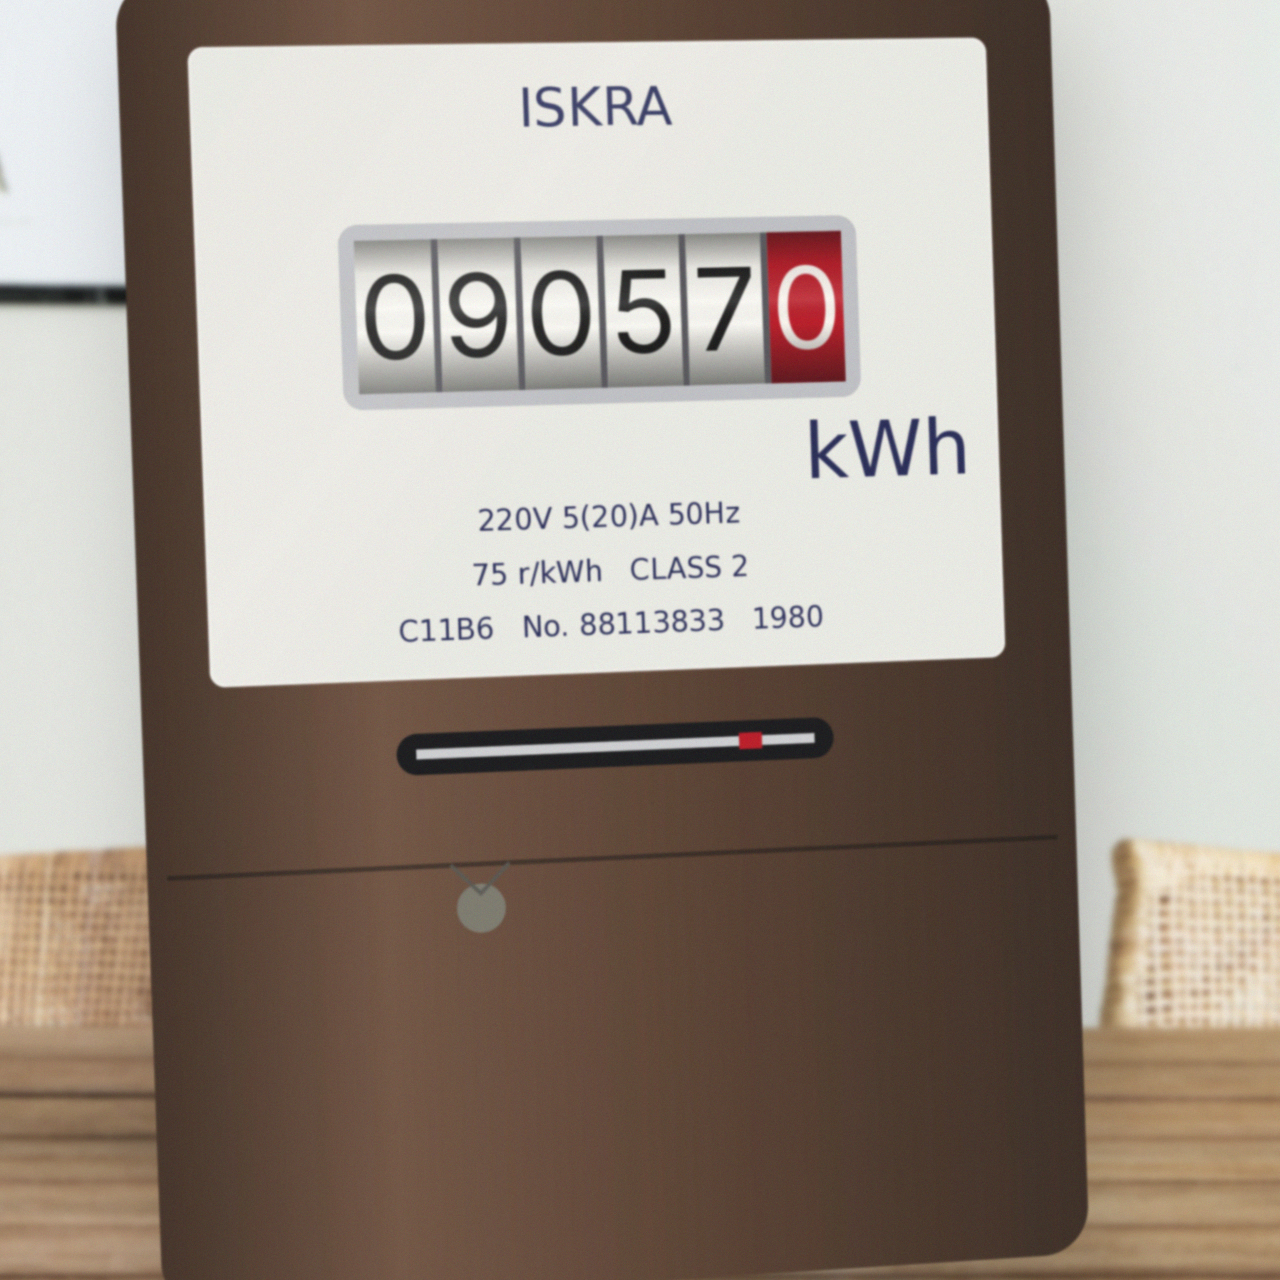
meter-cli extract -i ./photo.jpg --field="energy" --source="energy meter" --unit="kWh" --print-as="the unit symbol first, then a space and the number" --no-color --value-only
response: kWh 9057.0
